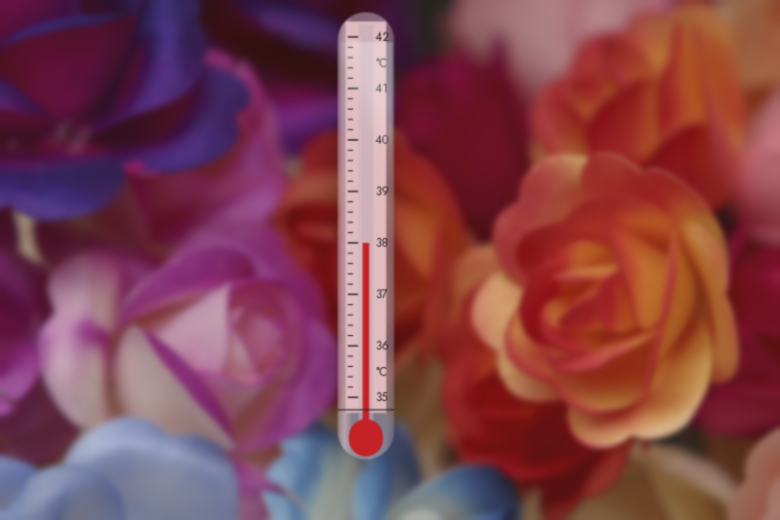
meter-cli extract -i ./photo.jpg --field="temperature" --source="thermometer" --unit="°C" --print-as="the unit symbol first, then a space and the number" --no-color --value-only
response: °C 38
